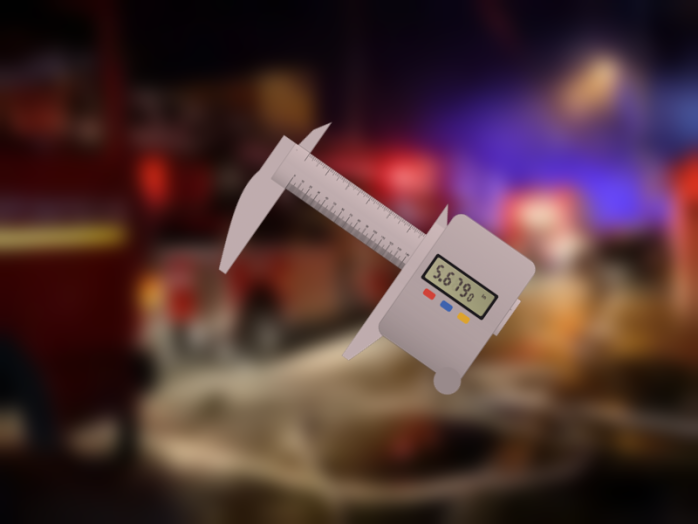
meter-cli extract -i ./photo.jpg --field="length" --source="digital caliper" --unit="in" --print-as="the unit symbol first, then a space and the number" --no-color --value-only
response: in 5.6790
